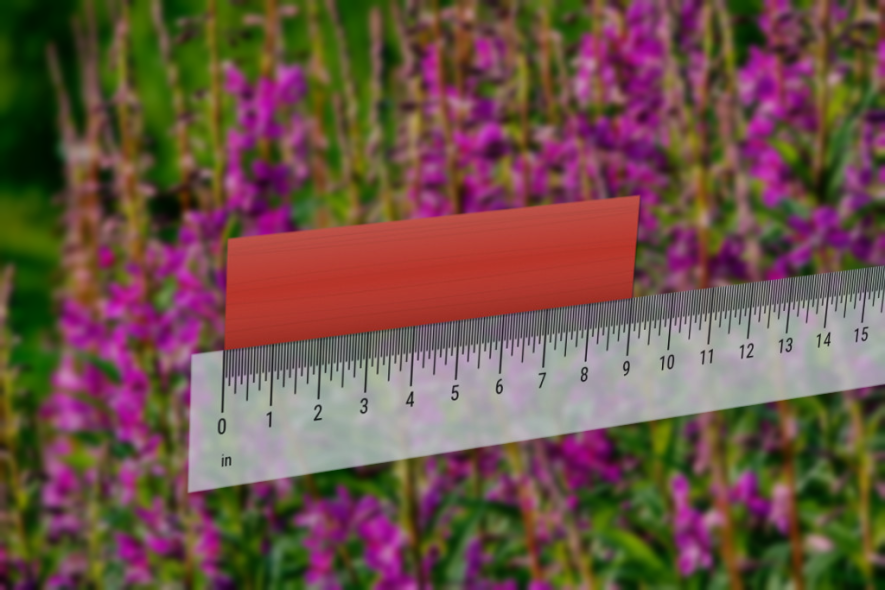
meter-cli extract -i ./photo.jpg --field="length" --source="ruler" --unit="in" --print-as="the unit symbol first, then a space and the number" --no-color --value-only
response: in 9
